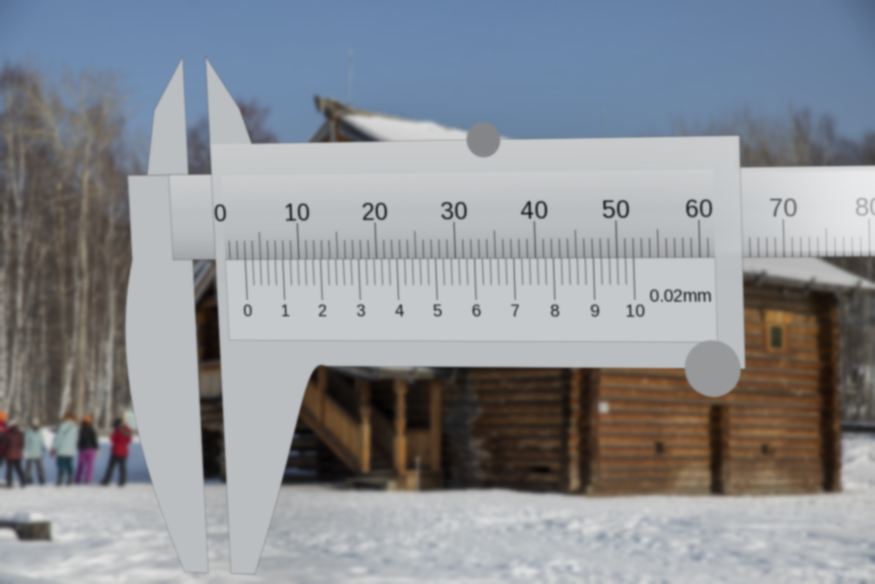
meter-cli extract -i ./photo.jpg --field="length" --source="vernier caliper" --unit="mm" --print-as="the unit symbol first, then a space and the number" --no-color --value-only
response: mm 3.0
